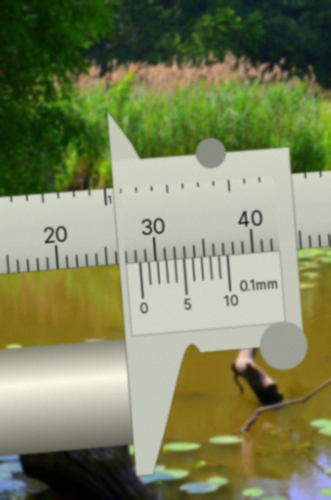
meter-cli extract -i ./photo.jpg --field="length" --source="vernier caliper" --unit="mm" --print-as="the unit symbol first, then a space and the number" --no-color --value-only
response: mm 28.4
